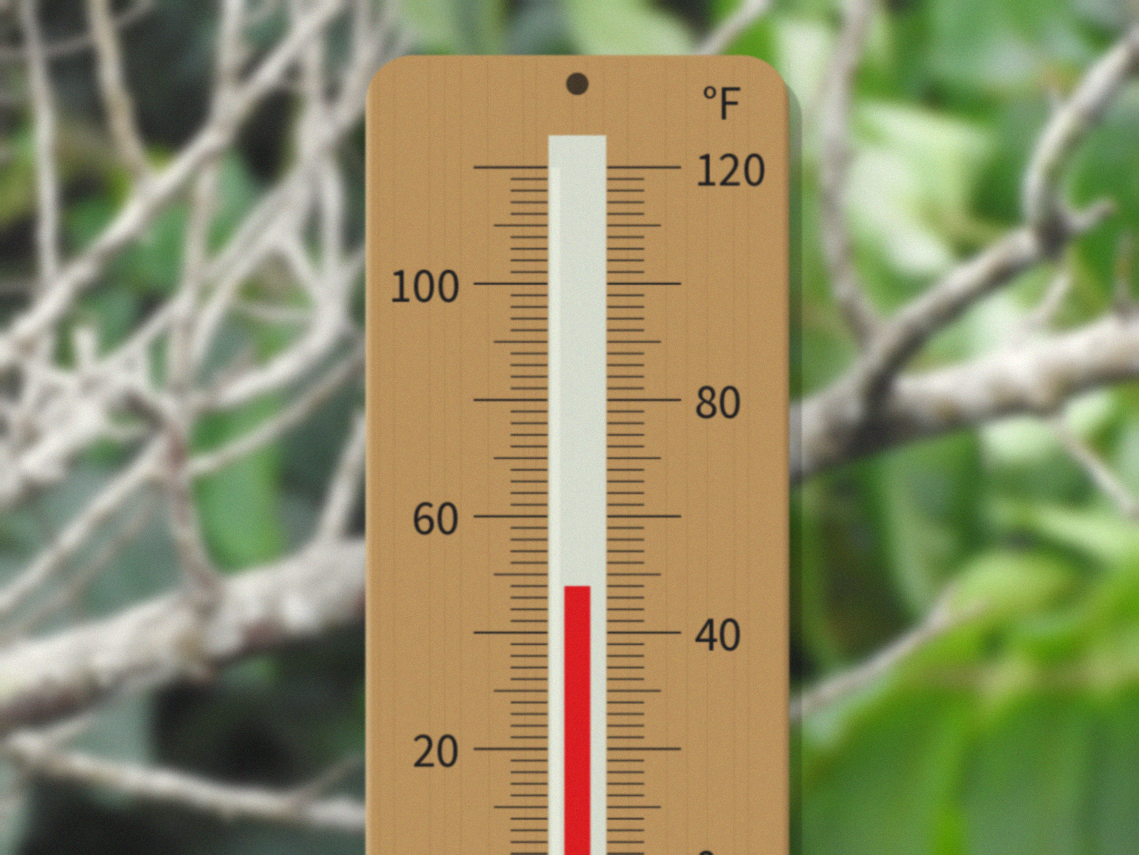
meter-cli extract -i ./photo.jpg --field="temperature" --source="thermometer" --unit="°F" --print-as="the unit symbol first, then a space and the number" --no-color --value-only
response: °F 48
